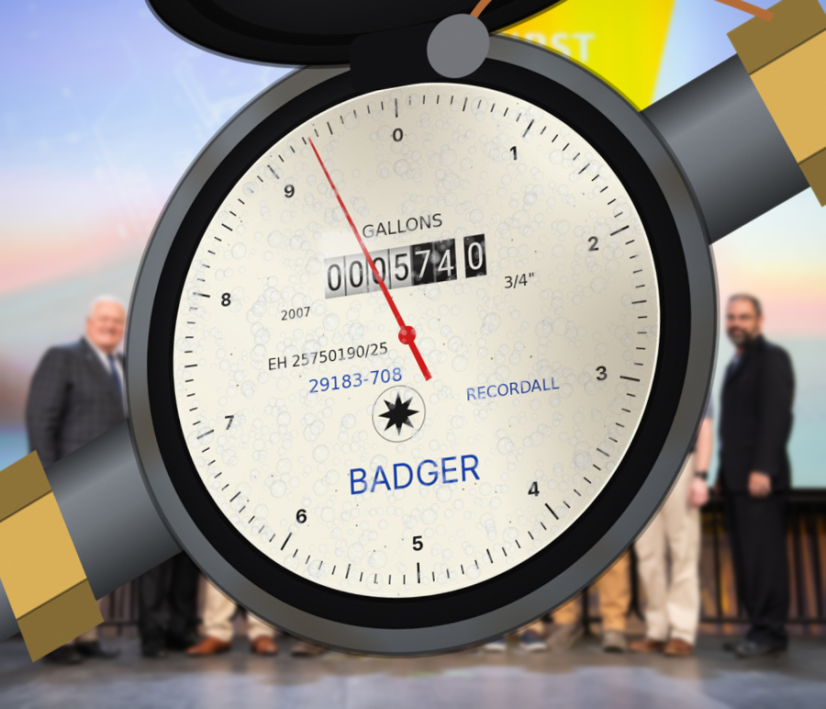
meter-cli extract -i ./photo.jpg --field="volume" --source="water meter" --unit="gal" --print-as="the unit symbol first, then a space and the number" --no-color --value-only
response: gal 5739.3
